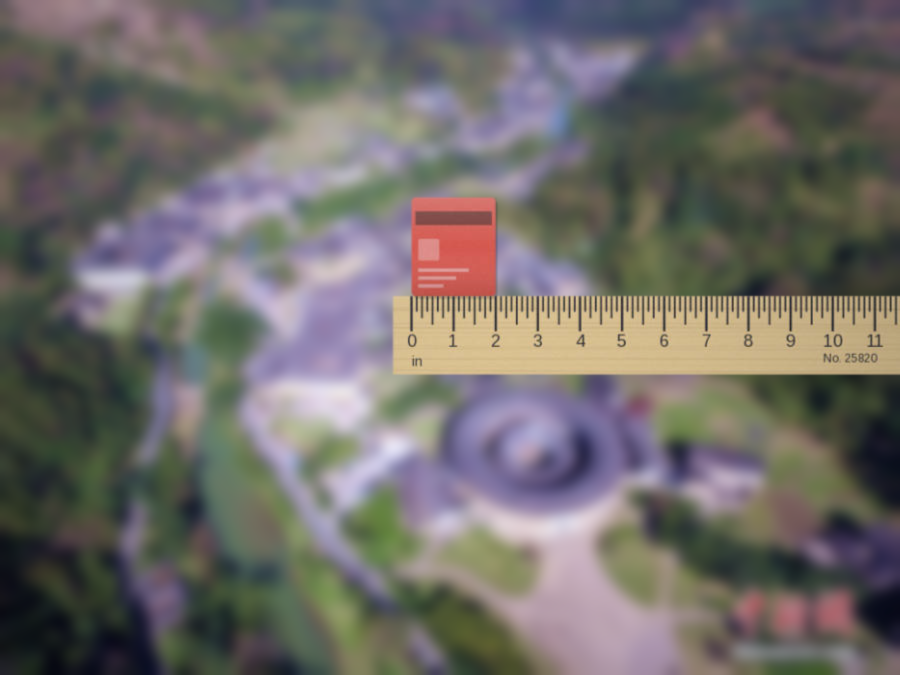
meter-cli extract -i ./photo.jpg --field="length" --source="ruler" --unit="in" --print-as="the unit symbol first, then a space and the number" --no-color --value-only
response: in 2
